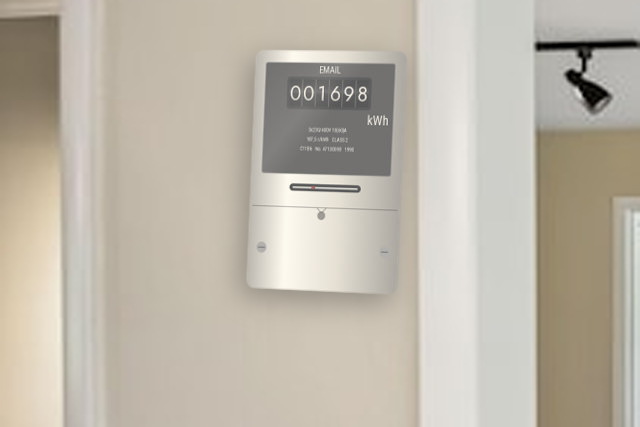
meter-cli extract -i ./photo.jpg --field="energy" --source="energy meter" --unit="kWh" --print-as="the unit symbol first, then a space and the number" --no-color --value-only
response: kWh 1698
